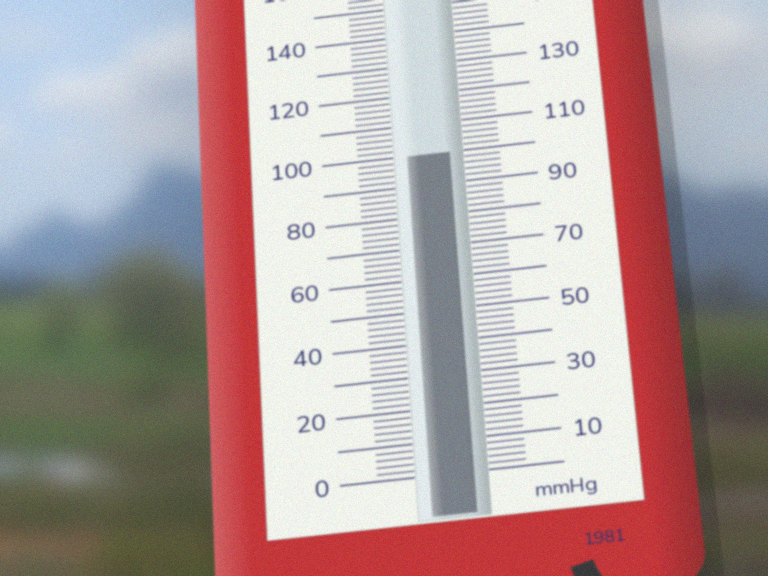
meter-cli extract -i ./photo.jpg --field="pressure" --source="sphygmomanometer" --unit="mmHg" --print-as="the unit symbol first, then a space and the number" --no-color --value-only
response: mmHg 100
